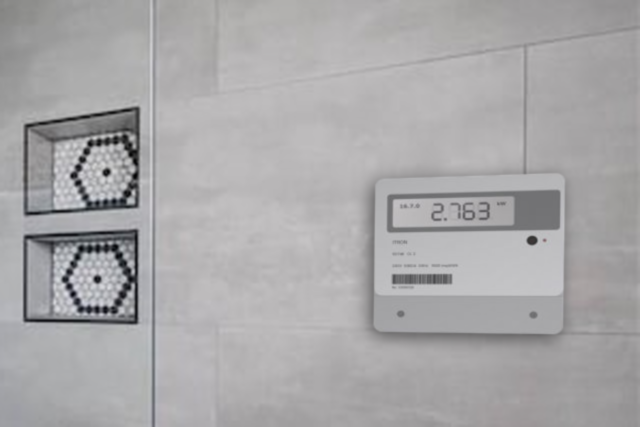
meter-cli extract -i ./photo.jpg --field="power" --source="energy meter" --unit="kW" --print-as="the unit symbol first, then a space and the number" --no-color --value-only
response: kW 2.763
